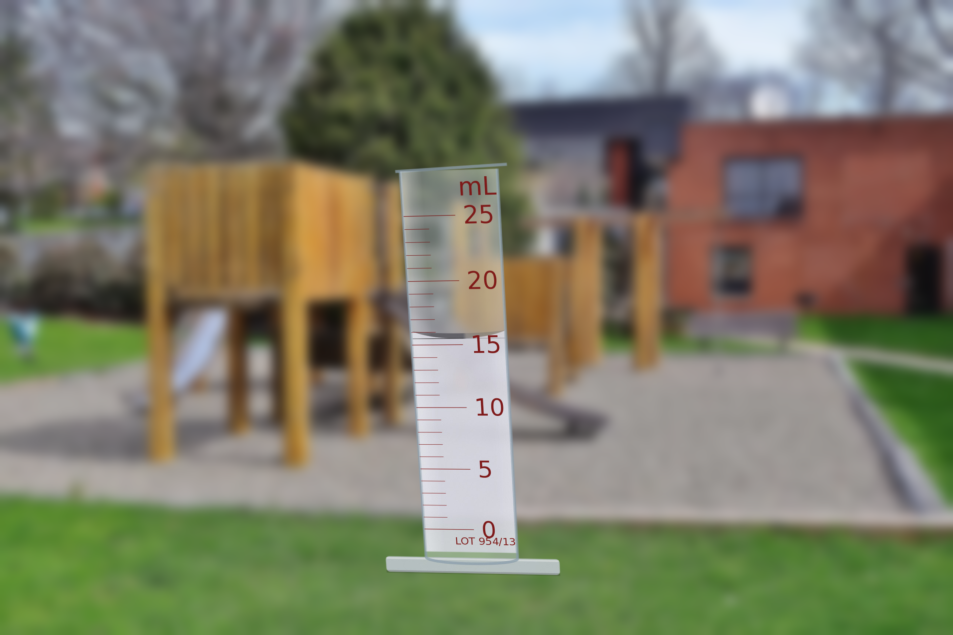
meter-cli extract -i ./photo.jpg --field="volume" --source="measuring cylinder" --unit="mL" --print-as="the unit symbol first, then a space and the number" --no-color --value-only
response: mL 15.5
